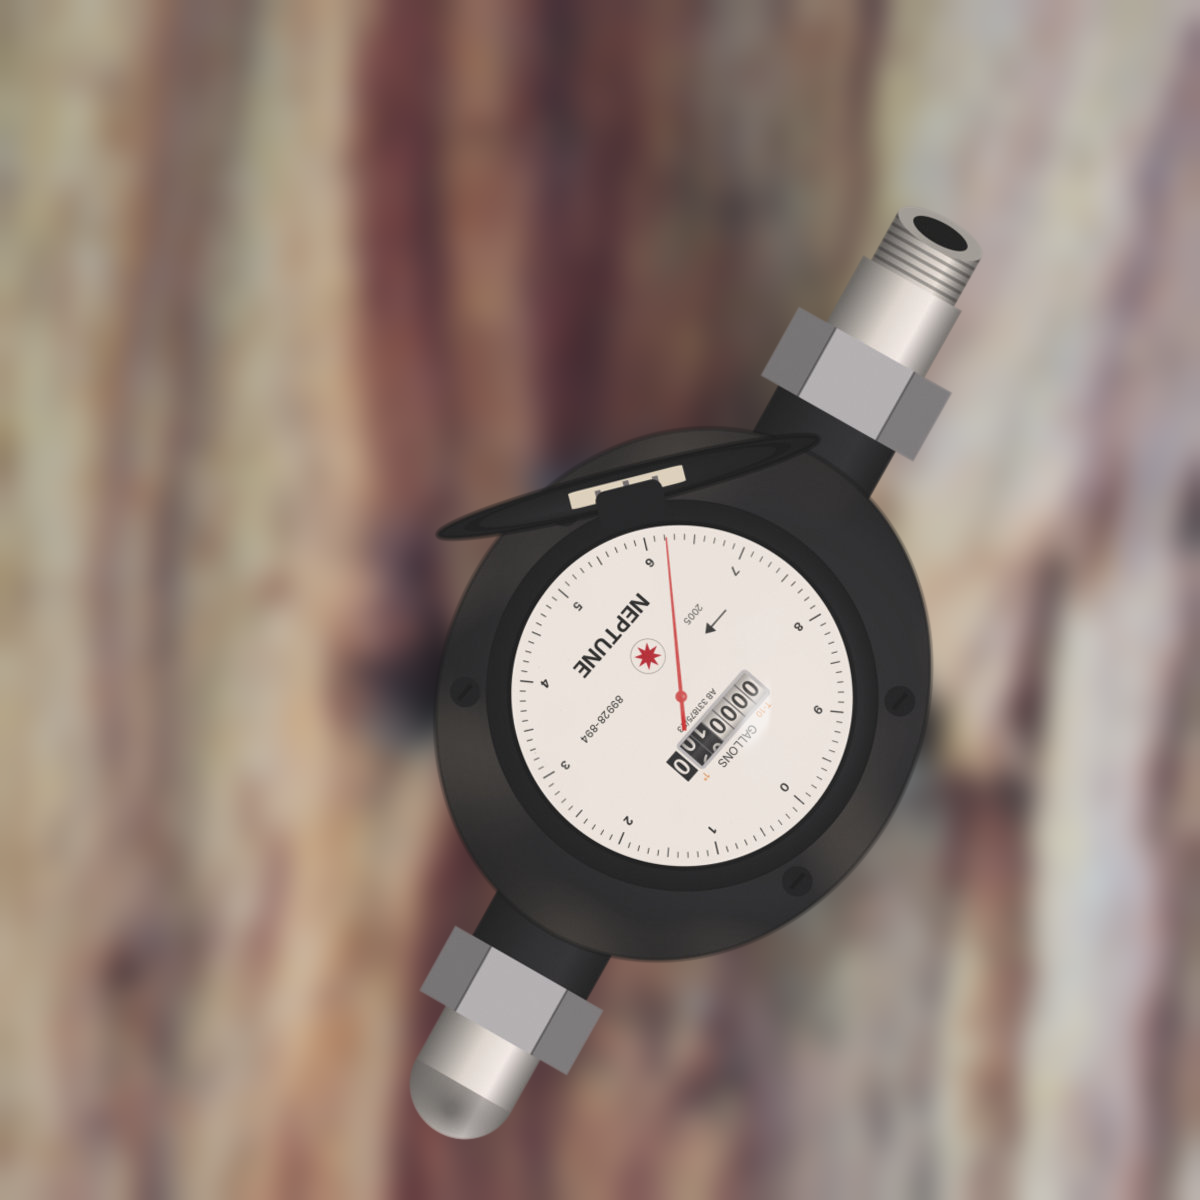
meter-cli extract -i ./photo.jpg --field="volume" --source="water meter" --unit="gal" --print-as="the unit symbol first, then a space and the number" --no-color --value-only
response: gal 96.2
